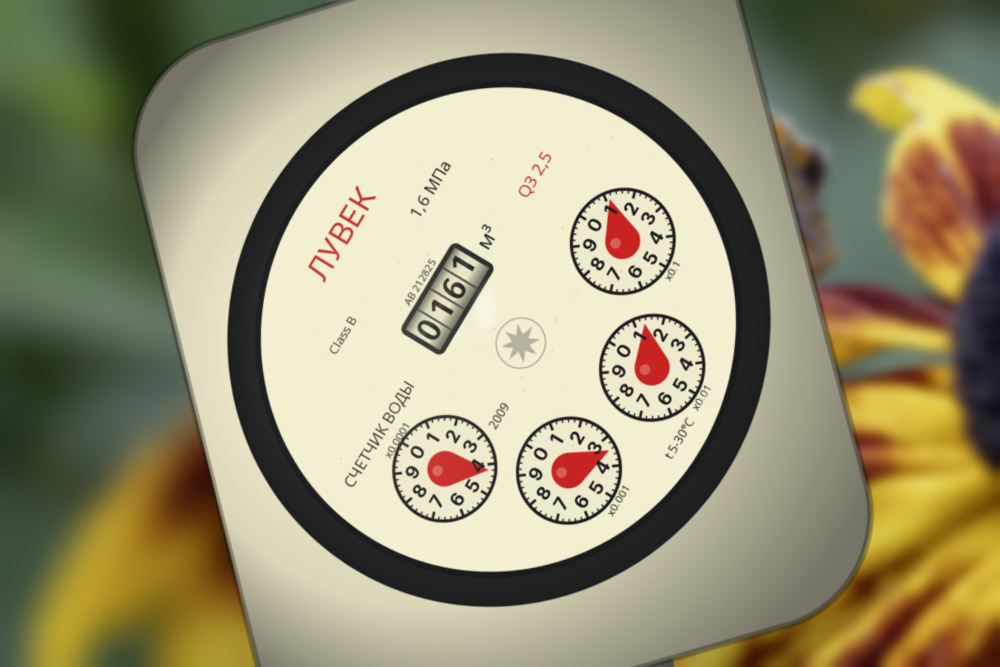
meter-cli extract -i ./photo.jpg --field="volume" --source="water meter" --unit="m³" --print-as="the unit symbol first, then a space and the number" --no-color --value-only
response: m³ 161.1134
